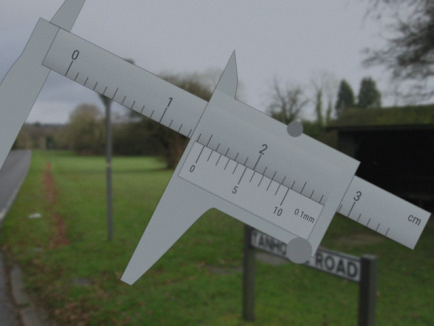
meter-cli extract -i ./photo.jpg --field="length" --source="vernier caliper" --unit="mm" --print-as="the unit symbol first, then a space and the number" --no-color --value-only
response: mm 14.8
